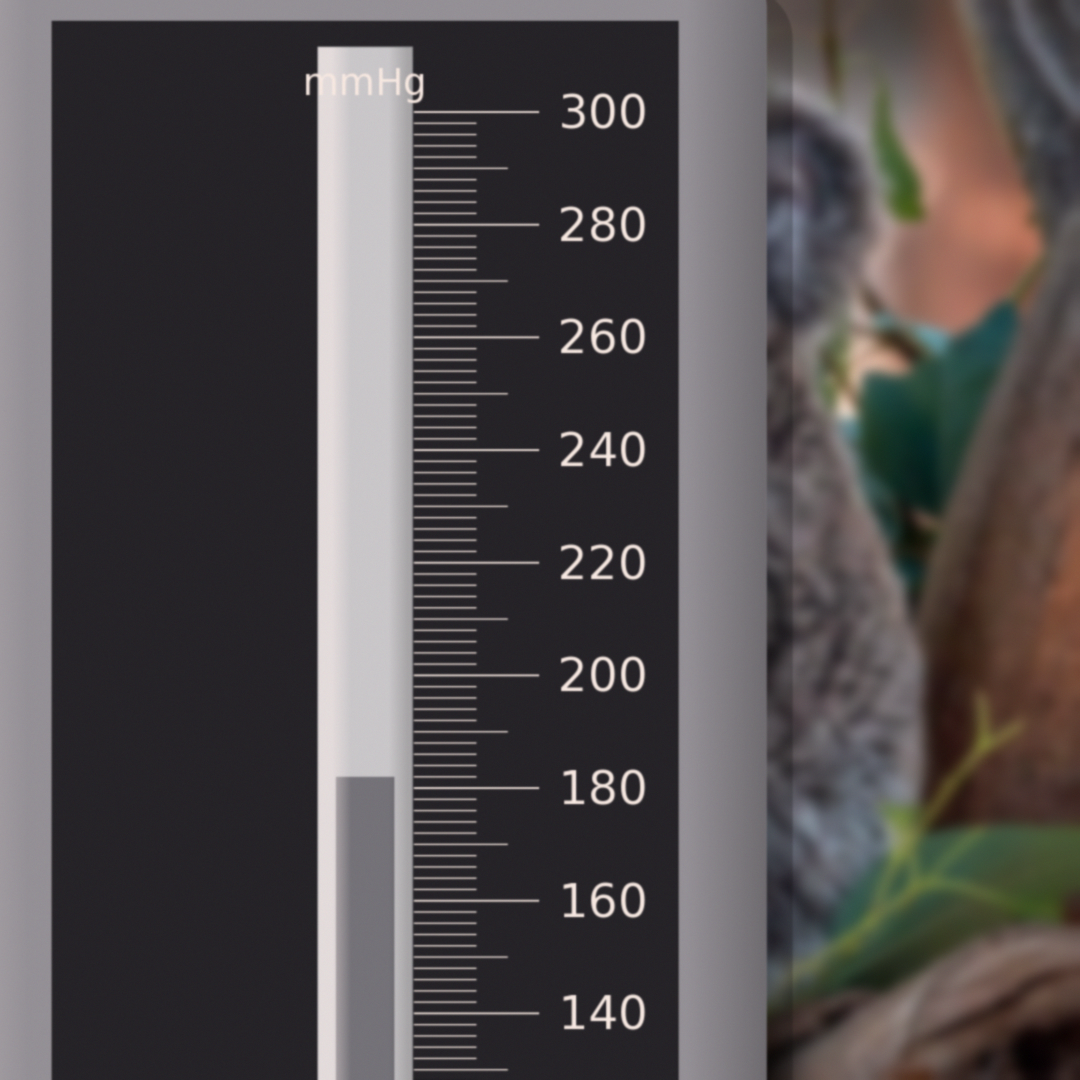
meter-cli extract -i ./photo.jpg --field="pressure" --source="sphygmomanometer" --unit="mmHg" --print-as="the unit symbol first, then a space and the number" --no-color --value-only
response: mmHg 182
